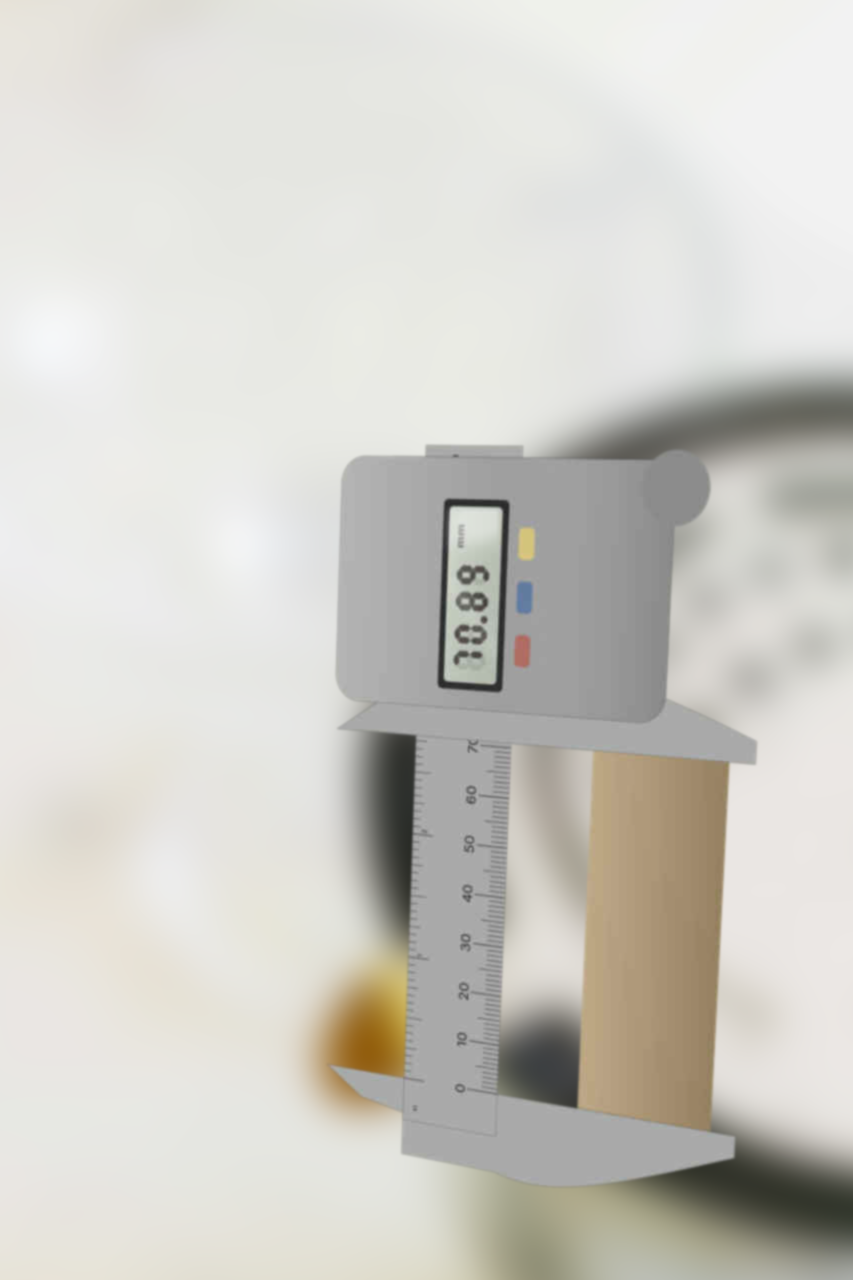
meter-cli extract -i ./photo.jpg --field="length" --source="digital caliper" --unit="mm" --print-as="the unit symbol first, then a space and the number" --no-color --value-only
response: mm 70.89
